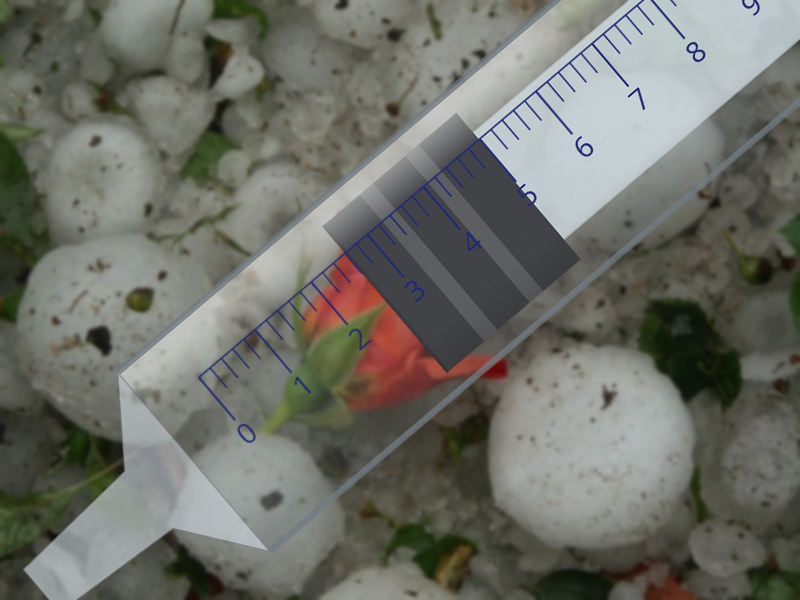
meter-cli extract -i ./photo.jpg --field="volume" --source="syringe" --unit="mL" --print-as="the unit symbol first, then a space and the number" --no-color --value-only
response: mL 2.6
